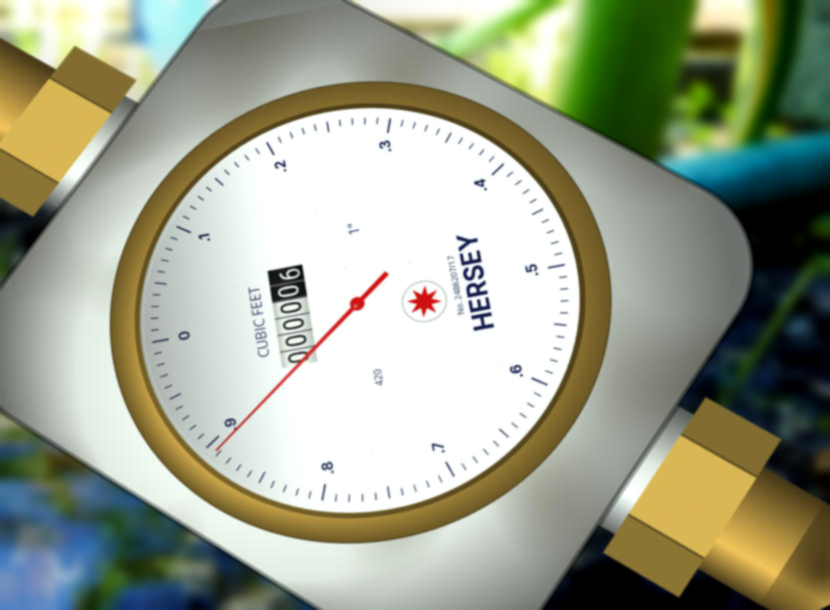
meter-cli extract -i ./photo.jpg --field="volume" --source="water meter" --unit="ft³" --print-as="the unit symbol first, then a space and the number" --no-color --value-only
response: ft³ 5.89
